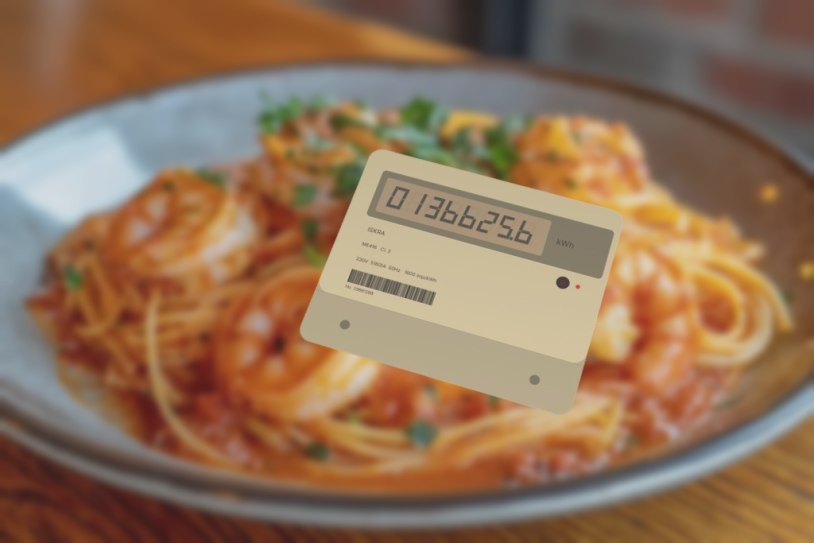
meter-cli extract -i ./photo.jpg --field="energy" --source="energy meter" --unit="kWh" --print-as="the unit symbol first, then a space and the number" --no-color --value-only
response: kWh 136625.6
